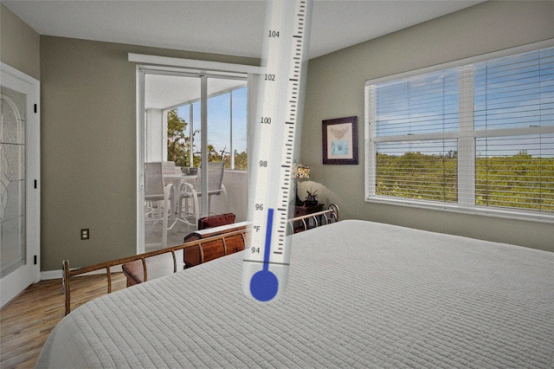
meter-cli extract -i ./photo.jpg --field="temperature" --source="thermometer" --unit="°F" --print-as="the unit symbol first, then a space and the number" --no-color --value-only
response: °F 96
